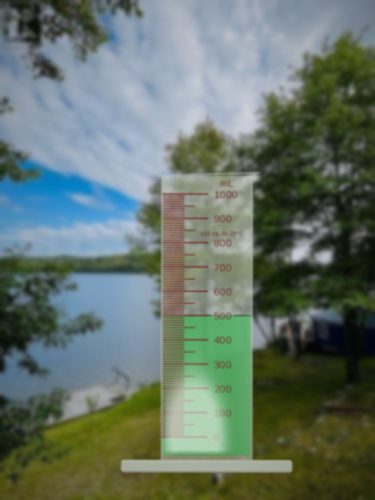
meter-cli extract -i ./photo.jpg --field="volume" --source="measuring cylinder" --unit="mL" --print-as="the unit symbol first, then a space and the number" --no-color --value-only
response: mL 500
